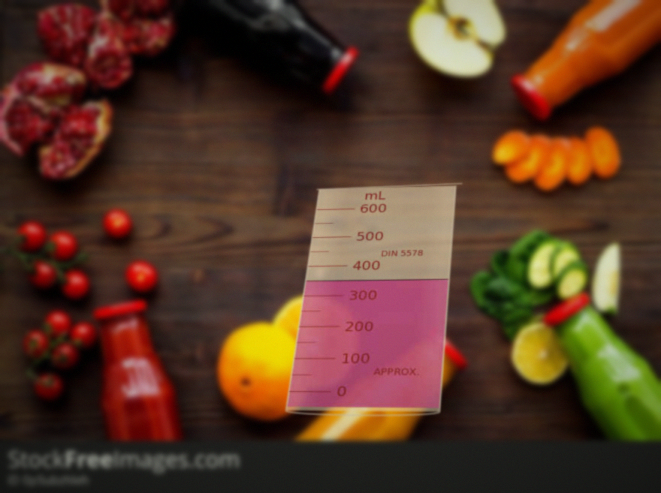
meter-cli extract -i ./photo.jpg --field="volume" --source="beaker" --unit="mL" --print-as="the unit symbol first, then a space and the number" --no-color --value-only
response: mL 350
